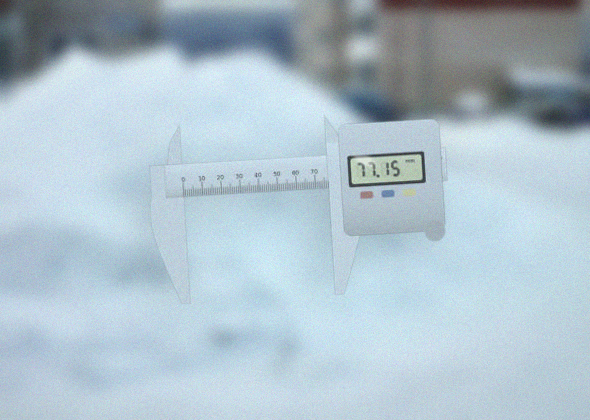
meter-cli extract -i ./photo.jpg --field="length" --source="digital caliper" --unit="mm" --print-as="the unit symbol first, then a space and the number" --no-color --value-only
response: mm 77.15
